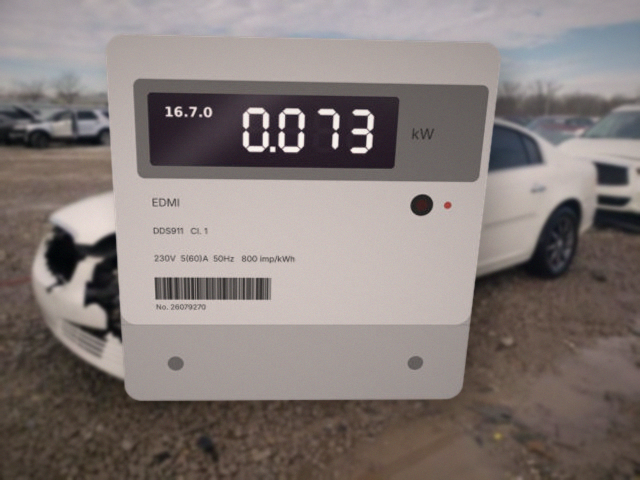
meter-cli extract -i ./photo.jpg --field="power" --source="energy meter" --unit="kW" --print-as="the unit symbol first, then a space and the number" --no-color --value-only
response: kW 0.073
